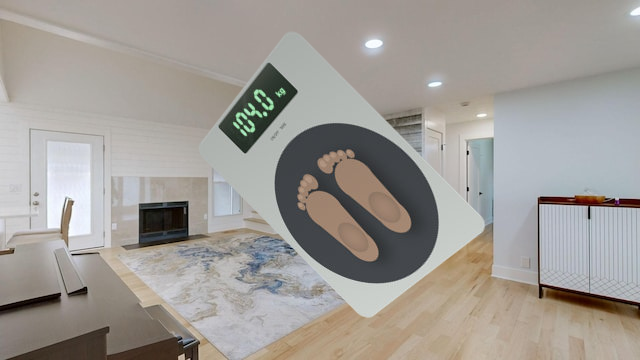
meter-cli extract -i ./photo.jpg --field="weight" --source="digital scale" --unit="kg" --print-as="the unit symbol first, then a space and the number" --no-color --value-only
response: kg 104.0
